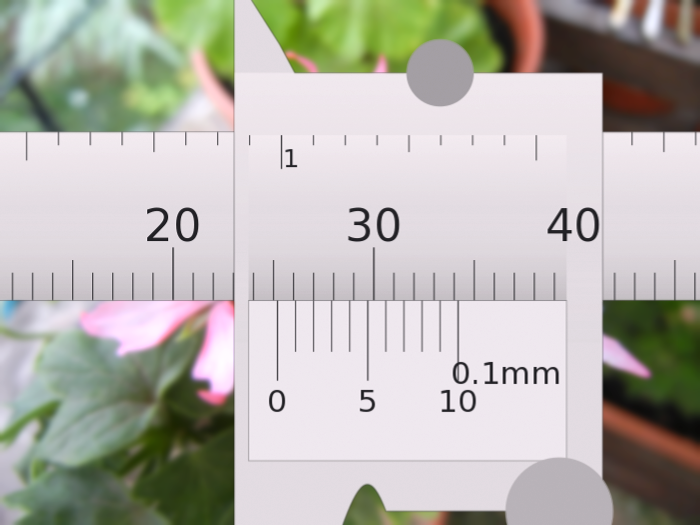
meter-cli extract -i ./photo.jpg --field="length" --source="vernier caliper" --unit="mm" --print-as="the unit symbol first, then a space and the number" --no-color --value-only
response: mm 25.2
